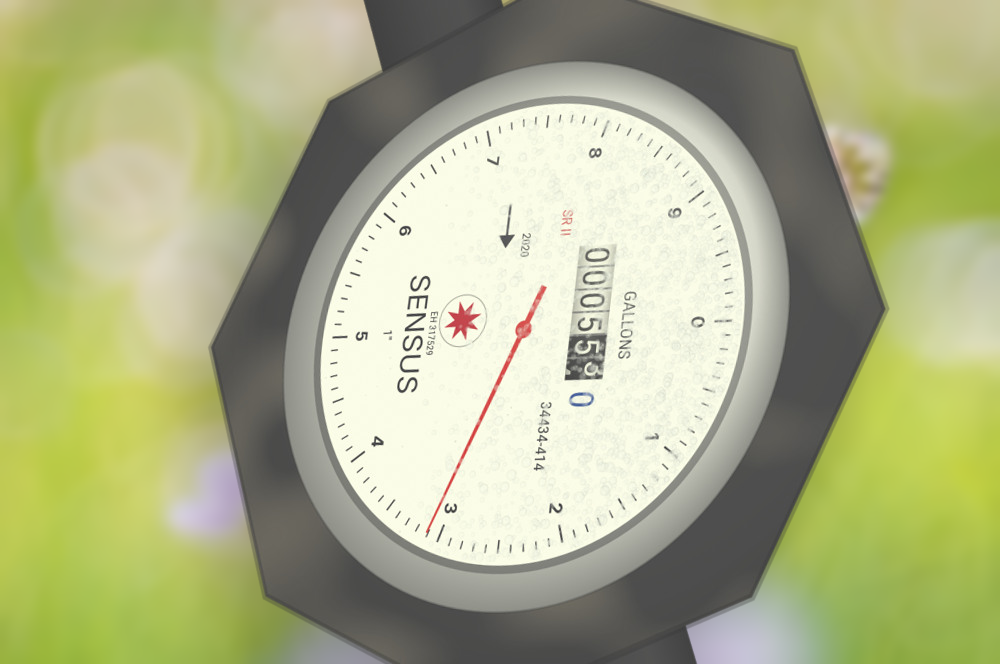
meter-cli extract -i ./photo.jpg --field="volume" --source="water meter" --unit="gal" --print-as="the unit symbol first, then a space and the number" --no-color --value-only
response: gal 5533.1
